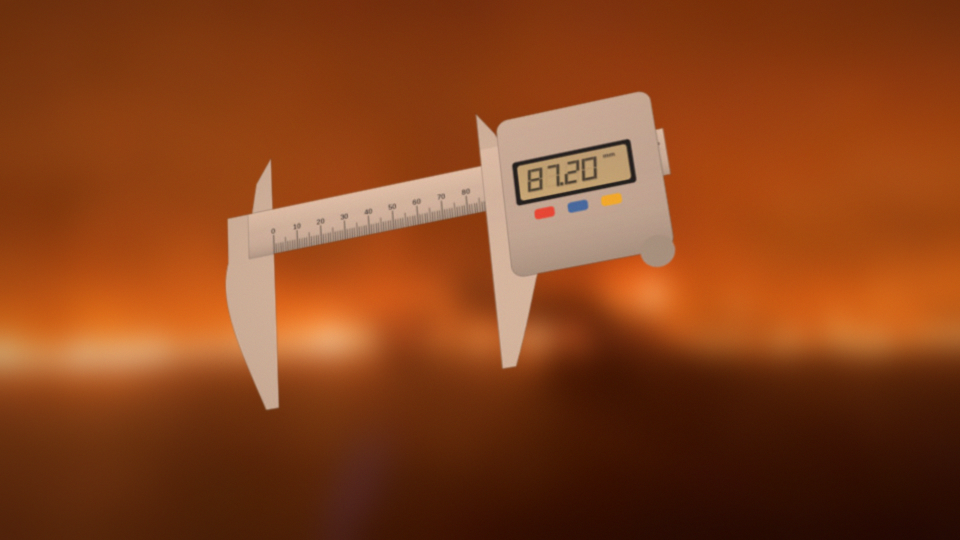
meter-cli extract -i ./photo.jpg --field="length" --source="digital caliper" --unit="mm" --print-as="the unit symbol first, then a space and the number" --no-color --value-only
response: mm 87.20
